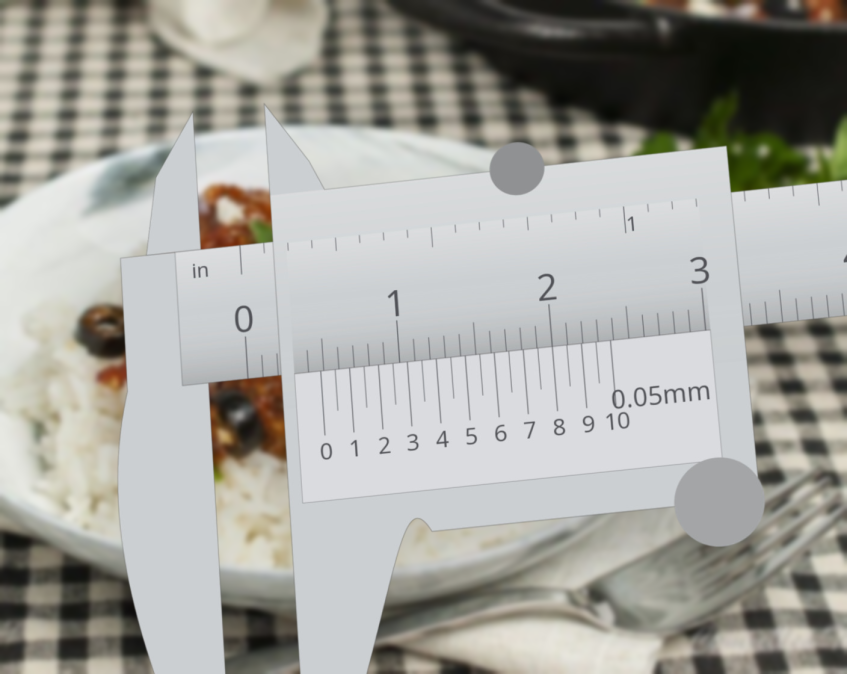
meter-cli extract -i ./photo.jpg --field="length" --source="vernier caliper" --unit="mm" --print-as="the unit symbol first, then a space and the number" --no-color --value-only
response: mm 4.8
